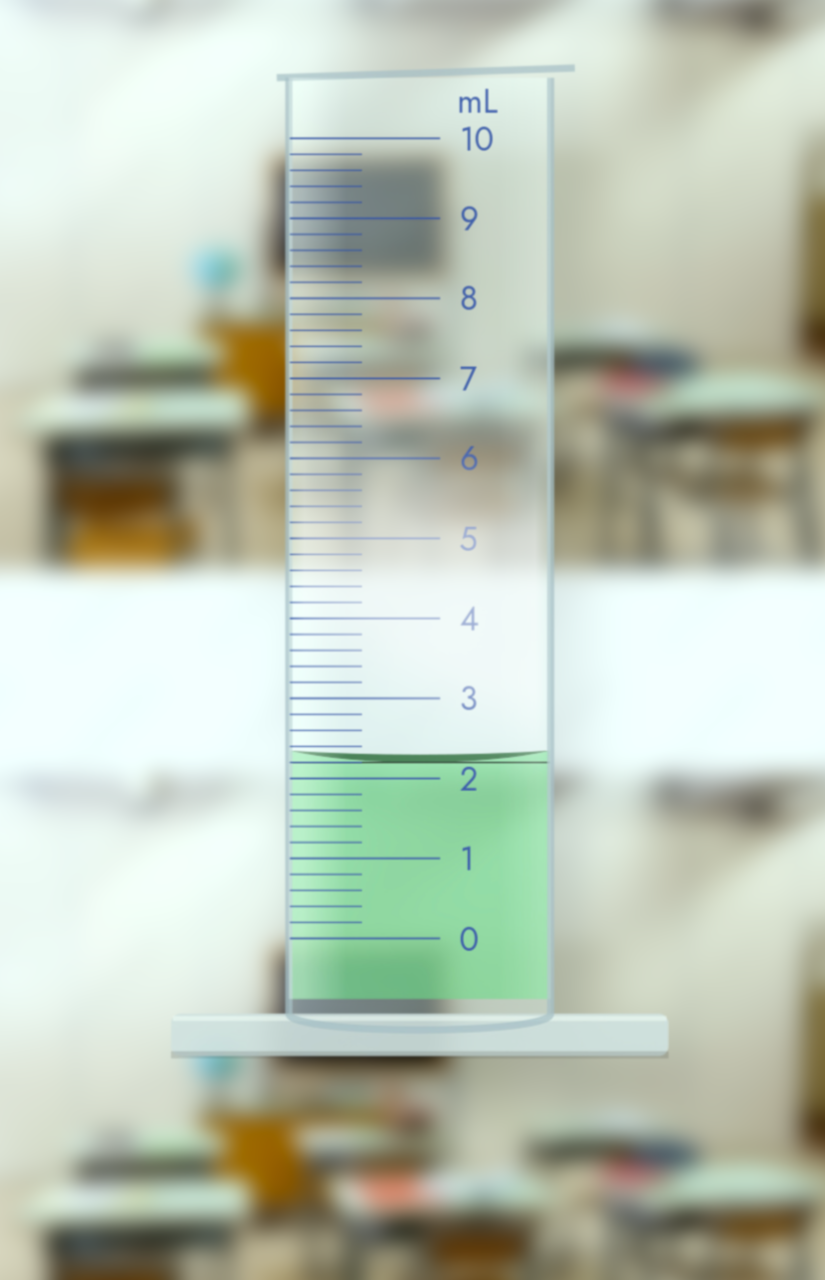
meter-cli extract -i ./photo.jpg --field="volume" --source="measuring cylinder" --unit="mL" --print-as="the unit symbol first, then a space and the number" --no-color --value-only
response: mL 2.2
